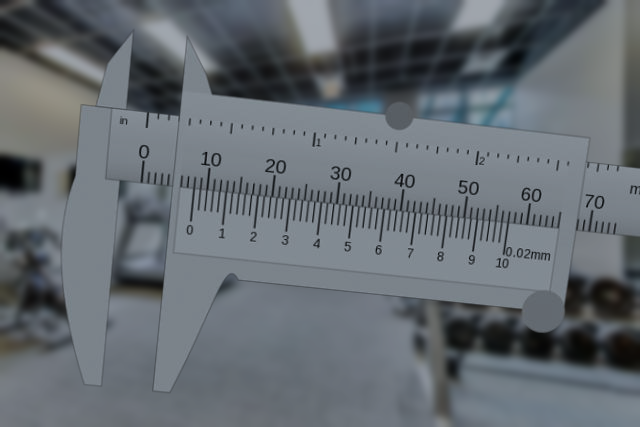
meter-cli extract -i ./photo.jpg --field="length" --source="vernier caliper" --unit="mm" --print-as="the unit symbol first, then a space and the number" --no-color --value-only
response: mm 8.0
